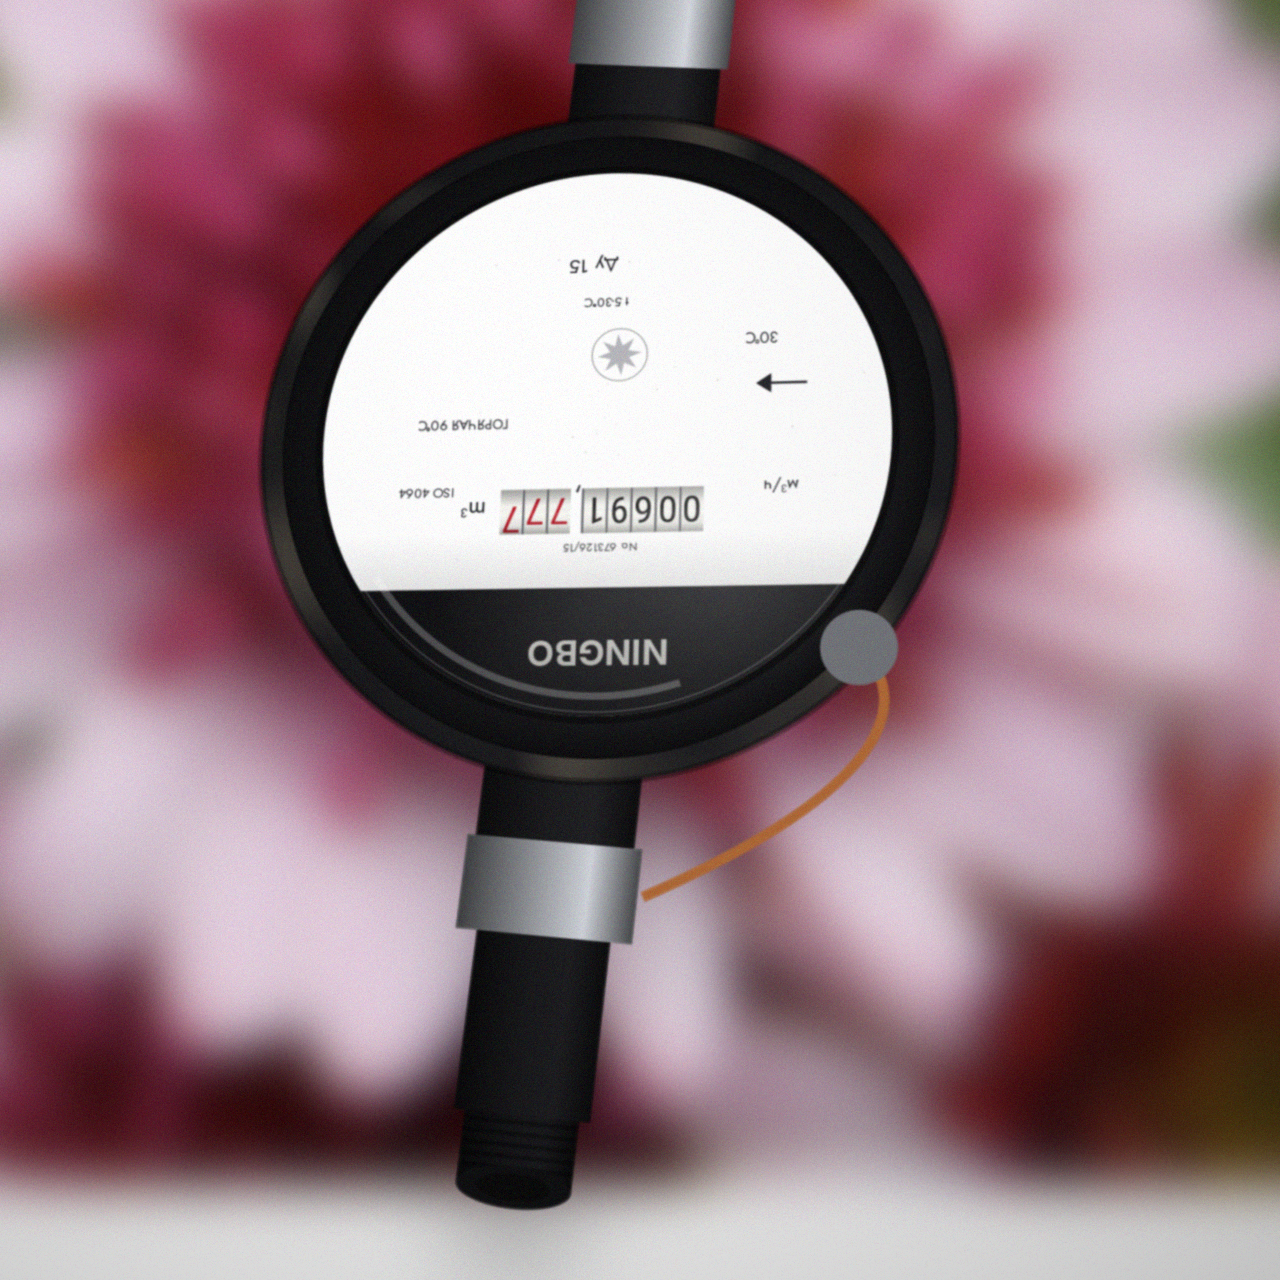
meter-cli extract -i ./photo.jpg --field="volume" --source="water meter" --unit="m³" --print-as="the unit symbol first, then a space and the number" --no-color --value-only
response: m³ 691.777
